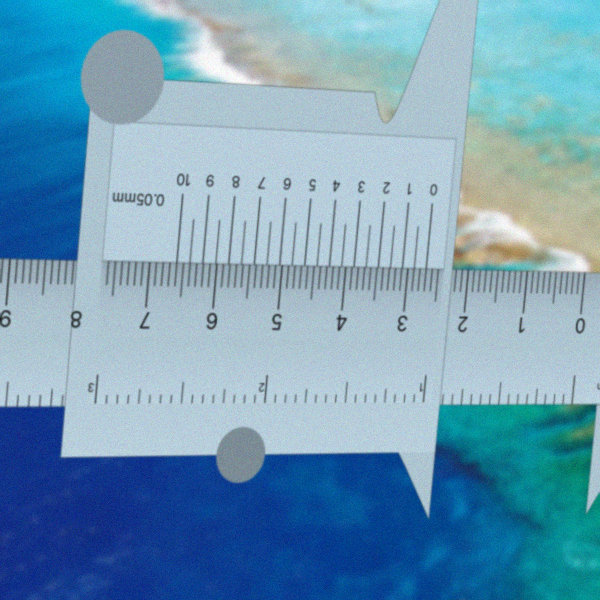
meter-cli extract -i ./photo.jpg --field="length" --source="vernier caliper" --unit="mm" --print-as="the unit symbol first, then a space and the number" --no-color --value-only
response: mm 27.0
